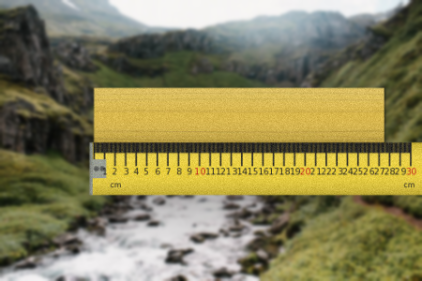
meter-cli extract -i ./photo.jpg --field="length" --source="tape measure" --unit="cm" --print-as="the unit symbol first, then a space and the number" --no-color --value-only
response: cm 27.5
